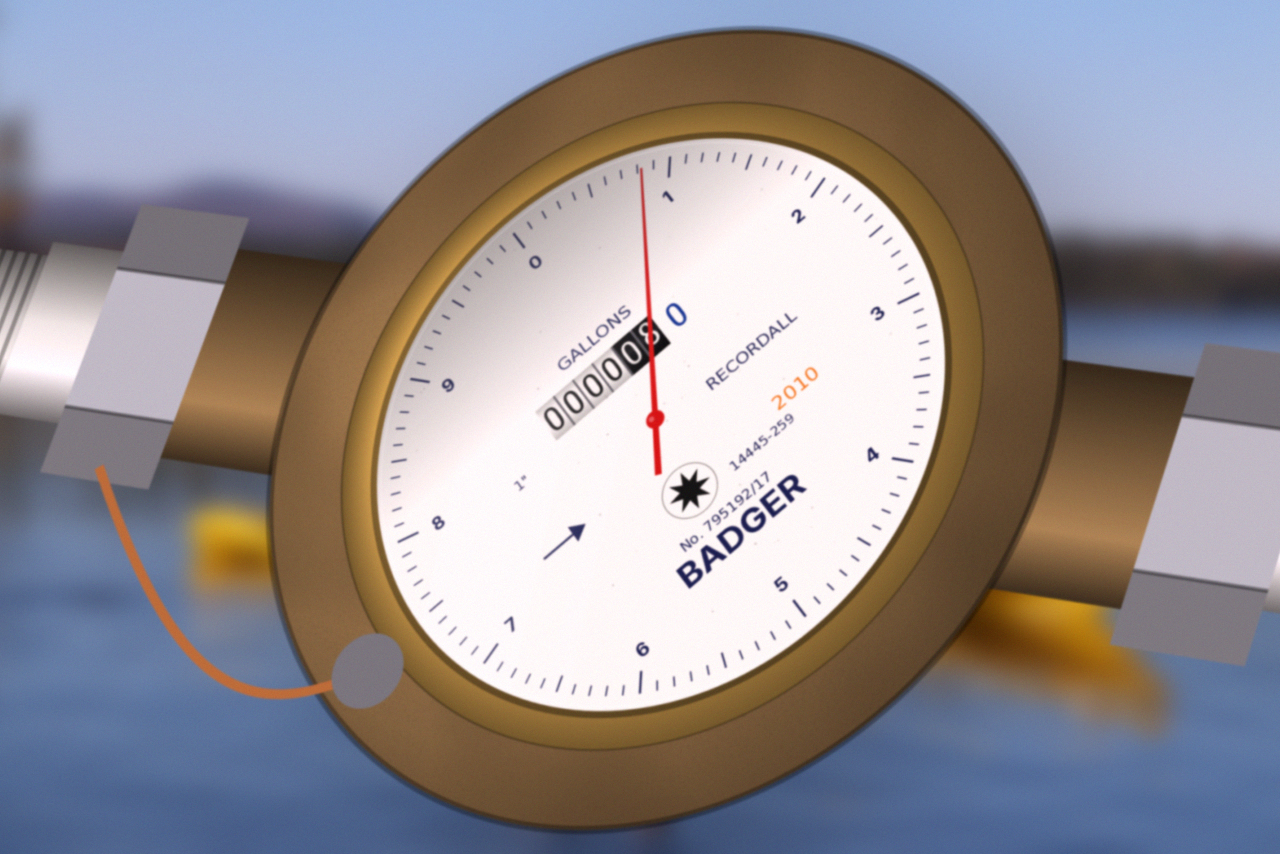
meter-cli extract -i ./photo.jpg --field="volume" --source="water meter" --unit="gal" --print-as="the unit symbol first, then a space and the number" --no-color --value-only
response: gal 80.8
